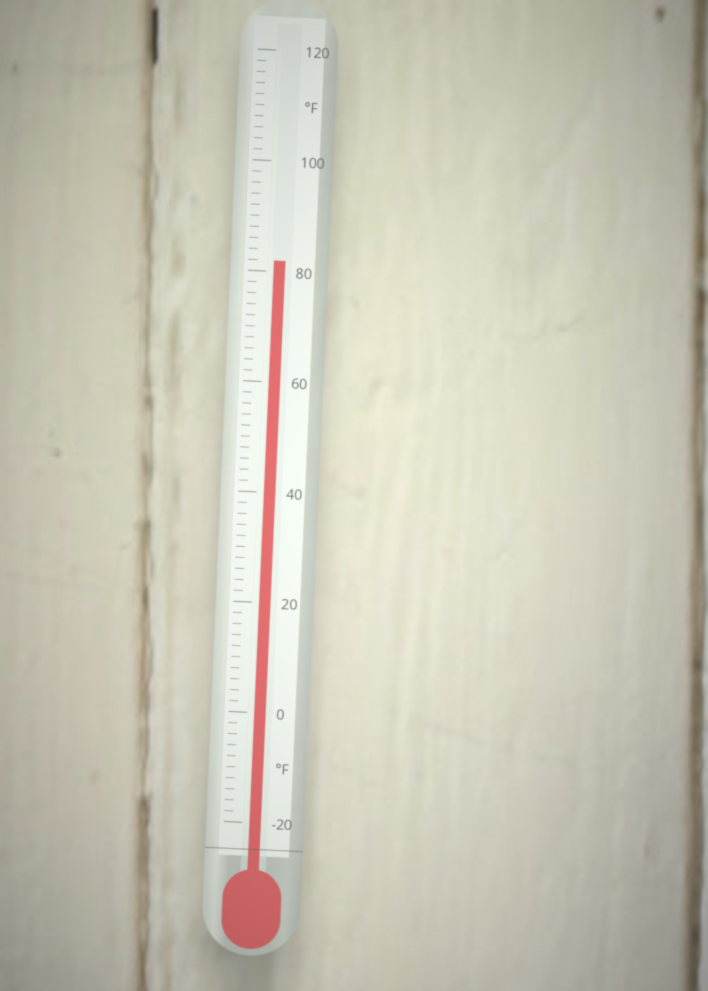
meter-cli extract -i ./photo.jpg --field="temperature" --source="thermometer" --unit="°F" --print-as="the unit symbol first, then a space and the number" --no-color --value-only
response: °F 82
